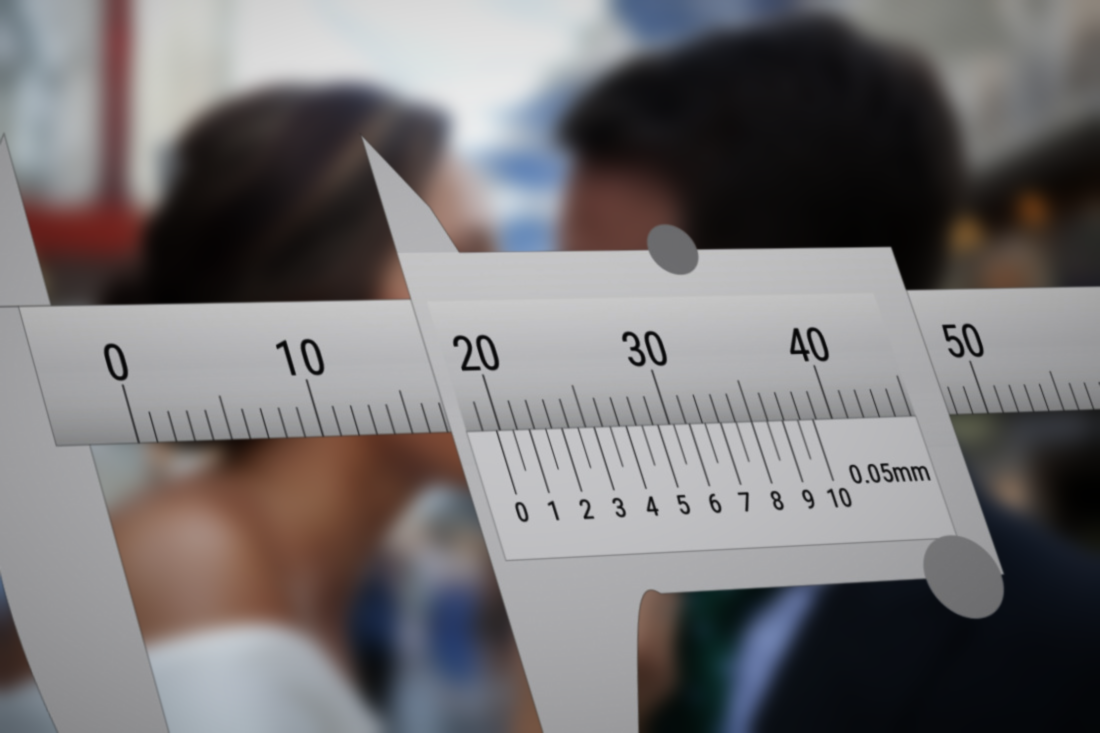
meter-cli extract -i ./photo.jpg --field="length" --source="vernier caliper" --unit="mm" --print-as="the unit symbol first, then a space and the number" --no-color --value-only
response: mm 19.8
